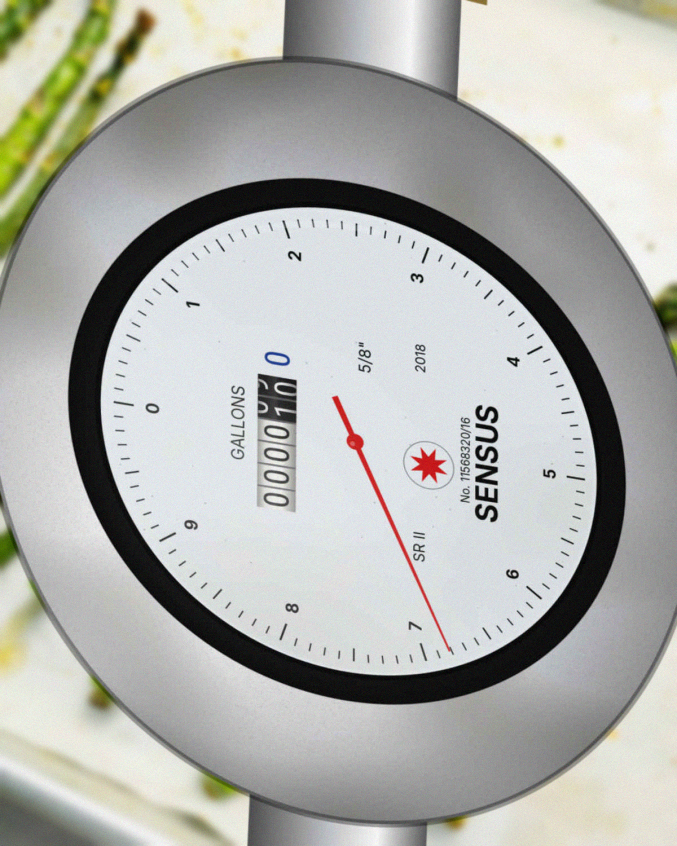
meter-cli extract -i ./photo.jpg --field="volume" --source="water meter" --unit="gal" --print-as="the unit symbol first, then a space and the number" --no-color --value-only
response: gal 96.8
